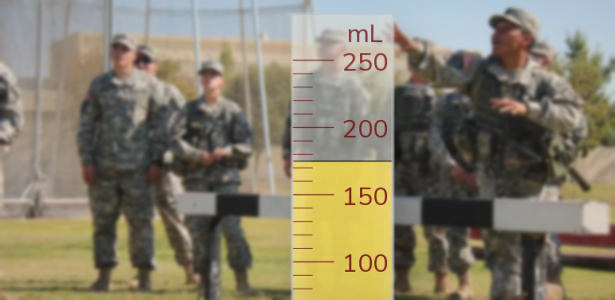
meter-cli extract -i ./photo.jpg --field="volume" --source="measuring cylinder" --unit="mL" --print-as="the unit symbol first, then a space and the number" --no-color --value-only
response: mL 175
